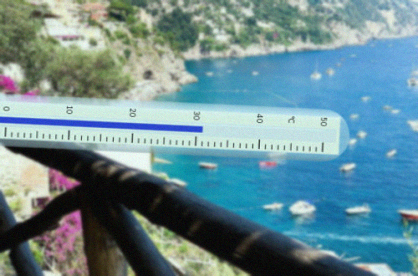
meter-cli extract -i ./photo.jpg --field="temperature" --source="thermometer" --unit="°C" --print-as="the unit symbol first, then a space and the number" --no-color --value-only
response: °C 31
